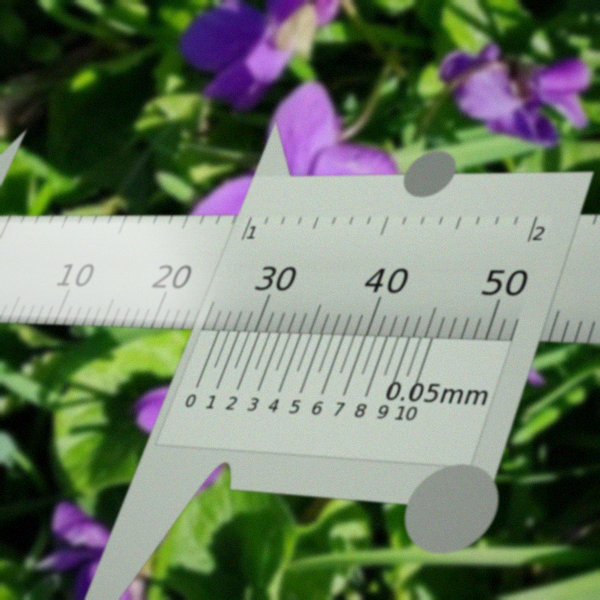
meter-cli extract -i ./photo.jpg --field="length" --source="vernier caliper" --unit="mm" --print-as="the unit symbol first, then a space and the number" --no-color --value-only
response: mm 26.6
